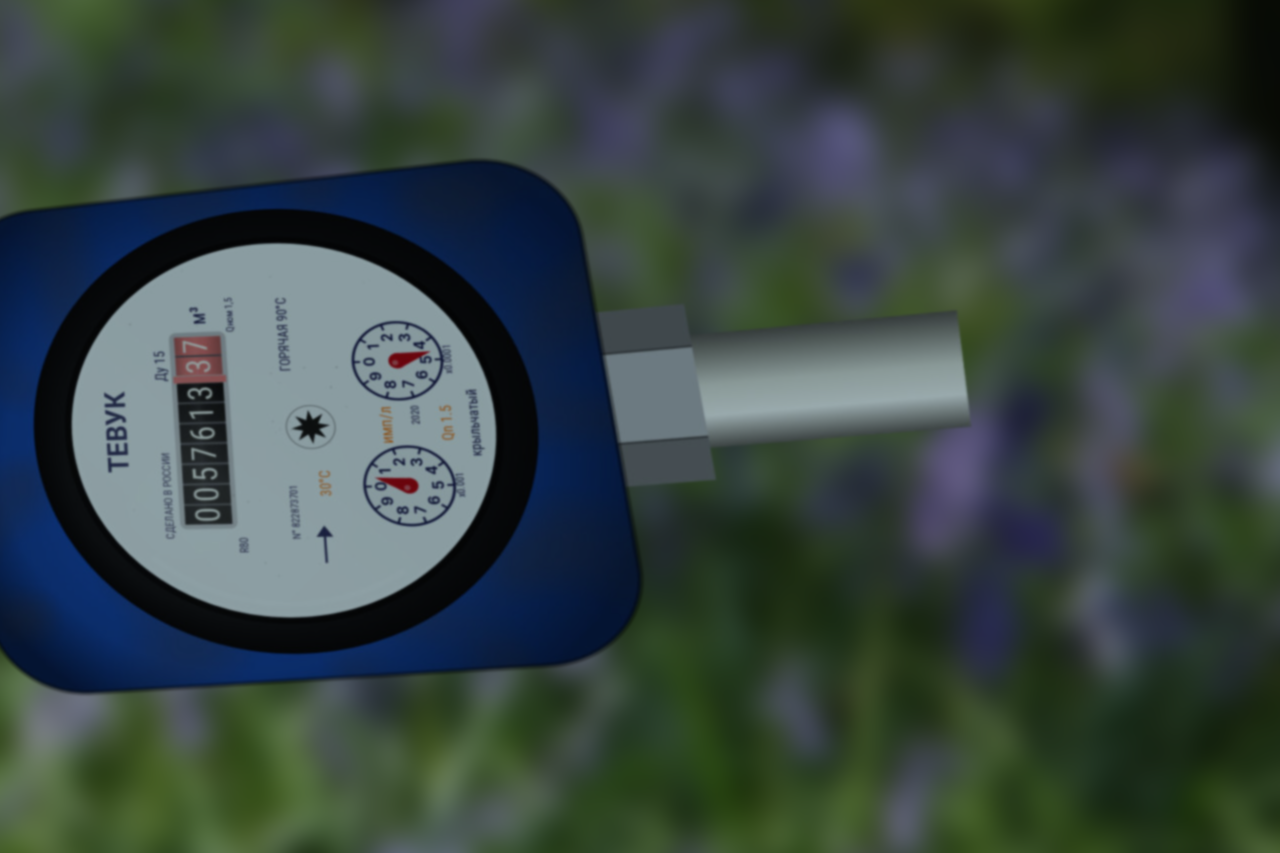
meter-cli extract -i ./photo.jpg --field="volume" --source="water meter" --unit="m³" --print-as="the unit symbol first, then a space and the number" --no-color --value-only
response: m³ 57613.3704
